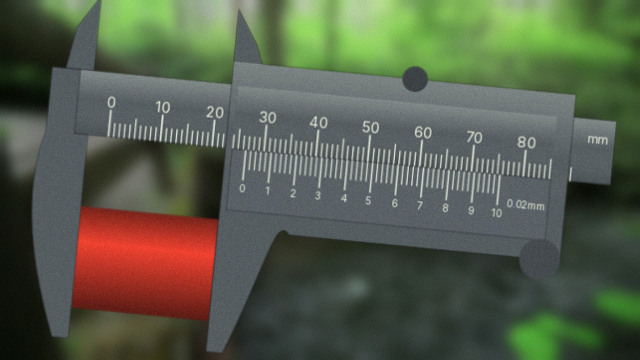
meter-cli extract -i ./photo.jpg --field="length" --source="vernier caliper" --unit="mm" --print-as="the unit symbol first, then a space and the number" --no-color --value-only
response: mm 26.5
